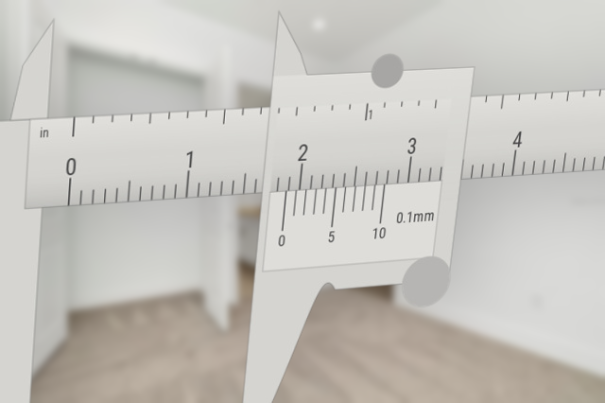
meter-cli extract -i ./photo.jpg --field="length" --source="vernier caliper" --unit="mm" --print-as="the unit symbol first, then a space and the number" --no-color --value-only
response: mm 18.8
